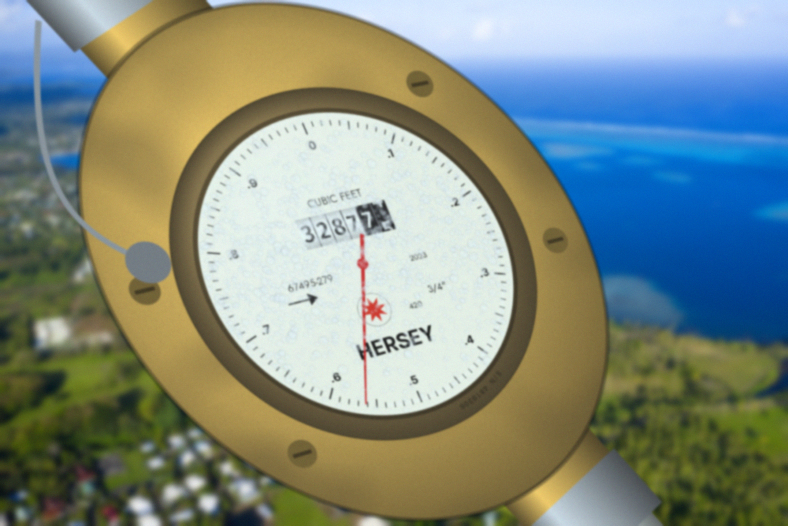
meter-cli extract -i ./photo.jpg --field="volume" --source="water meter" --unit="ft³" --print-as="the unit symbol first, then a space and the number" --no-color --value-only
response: ft³ 328774.56
